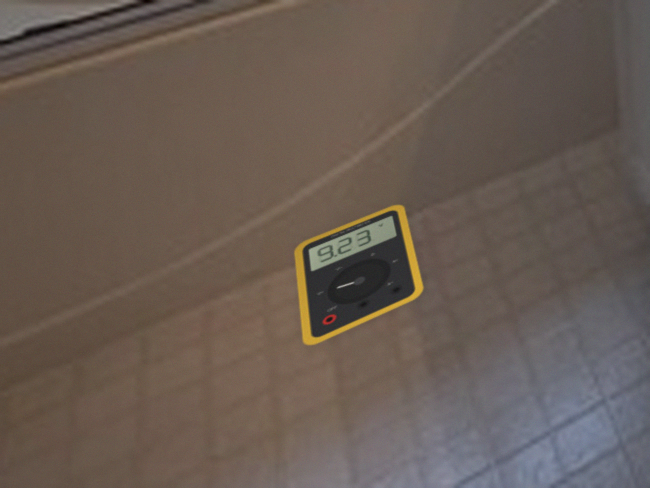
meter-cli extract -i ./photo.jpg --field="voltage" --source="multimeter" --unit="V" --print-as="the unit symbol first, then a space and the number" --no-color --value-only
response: V 9.23
